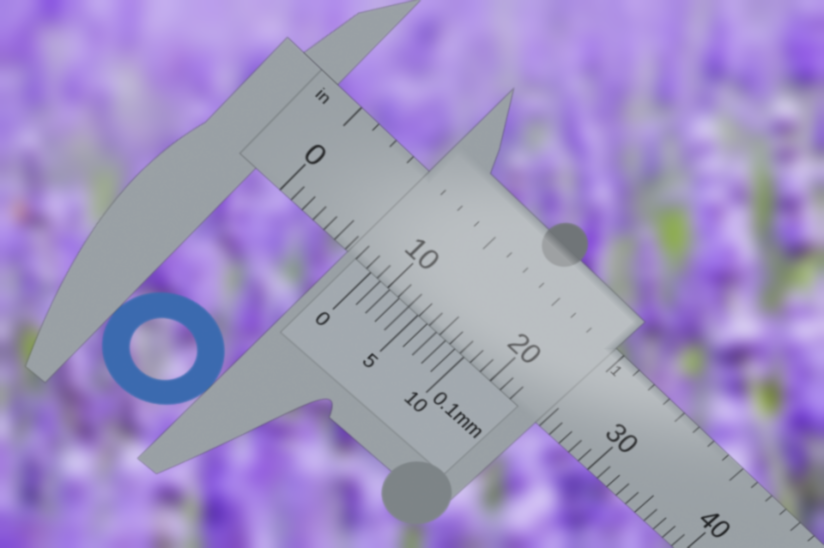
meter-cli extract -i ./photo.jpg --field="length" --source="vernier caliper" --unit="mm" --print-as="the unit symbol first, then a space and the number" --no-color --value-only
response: mm 8.4
